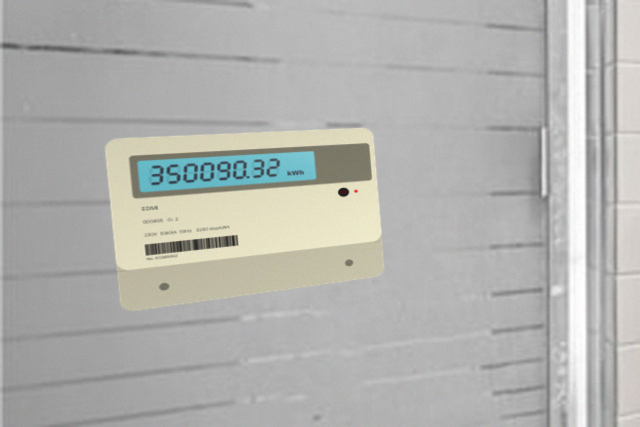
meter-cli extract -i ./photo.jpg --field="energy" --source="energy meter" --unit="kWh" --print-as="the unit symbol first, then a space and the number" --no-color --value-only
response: kWh 350090.32
